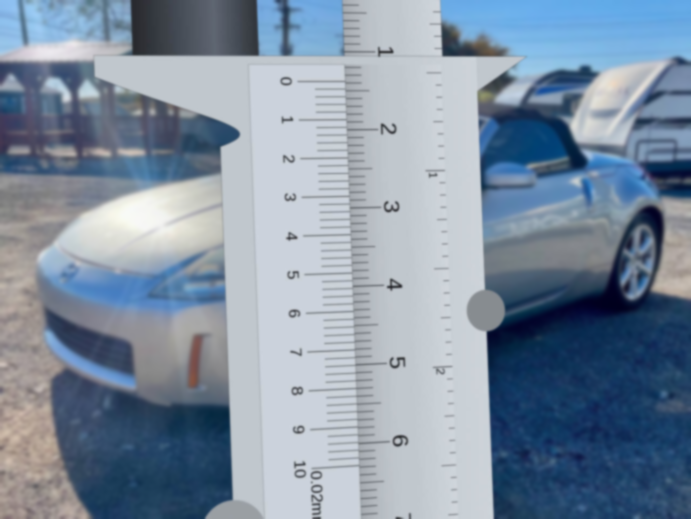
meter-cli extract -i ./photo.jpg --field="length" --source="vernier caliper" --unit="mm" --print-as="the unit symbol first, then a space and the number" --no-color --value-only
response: mm 13.8
